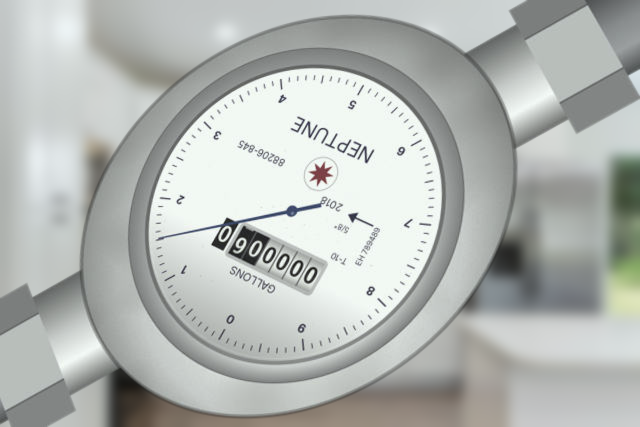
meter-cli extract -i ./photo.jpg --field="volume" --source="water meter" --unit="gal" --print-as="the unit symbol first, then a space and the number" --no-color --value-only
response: gal 61.5
